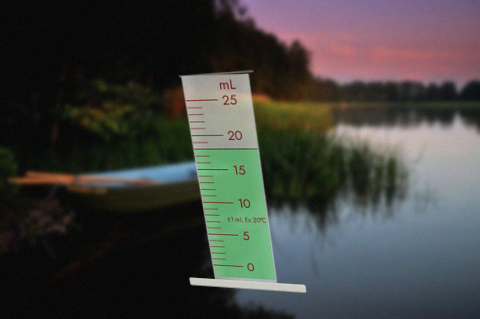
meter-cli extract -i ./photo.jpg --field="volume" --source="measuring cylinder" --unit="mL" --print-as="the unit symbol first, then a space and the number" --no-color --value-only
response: mL 18
